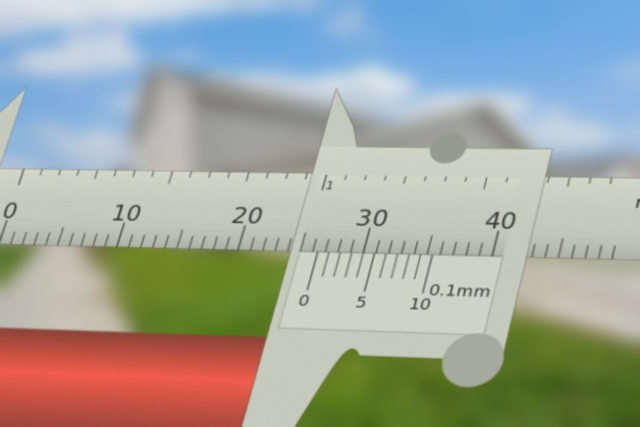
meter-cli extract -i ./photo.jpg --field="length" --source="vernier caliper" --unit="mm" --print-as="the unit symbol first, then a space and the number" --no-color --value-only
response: mm 26.4
